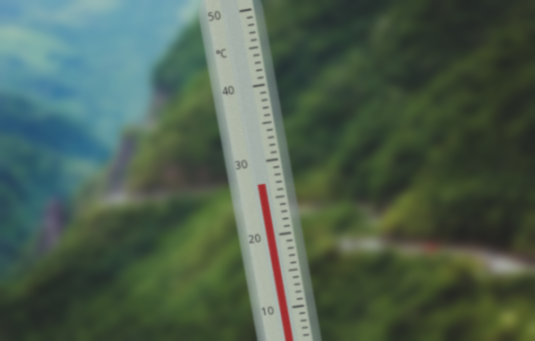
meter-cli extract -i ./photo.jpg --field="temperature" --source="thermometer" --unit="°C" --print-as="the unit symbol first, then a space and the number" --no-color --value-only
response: °C 27
